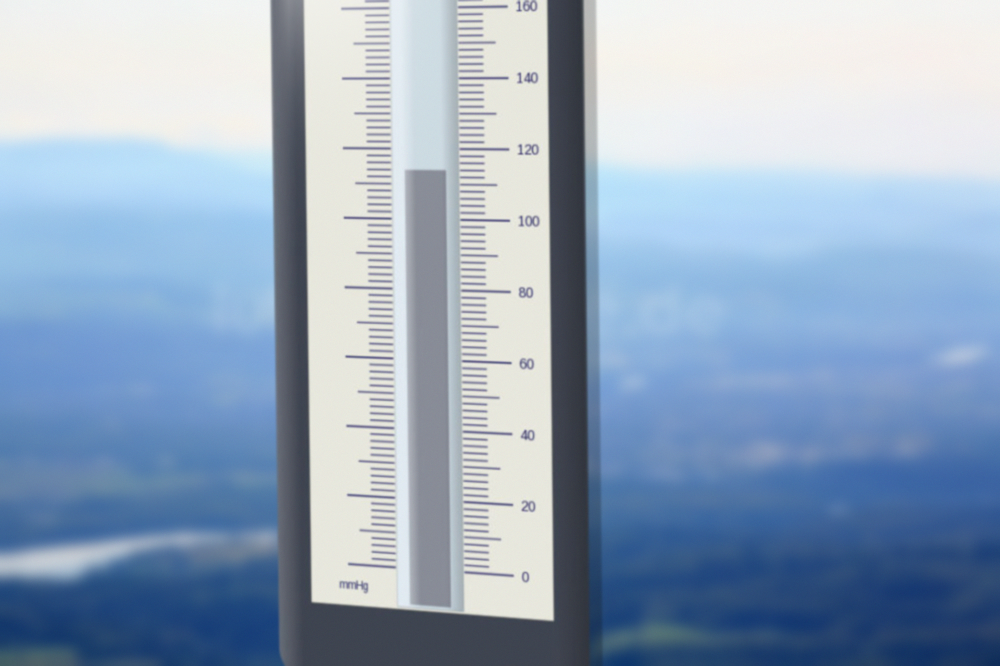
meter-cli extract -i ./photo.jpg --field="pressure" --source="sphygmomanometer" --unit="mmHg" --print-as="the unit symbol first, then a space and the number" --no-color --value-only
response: mmHg 114
